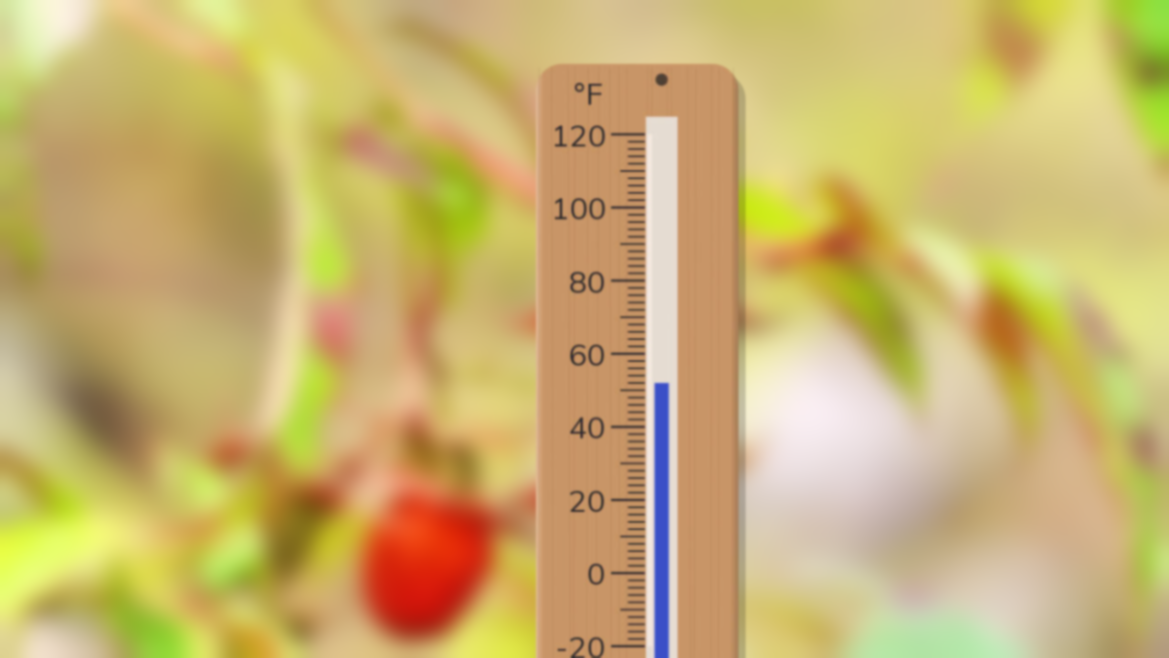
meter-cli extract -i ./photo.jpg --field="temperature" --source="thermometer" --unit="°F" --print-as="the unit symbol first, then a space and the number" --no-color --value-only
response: °F 52
